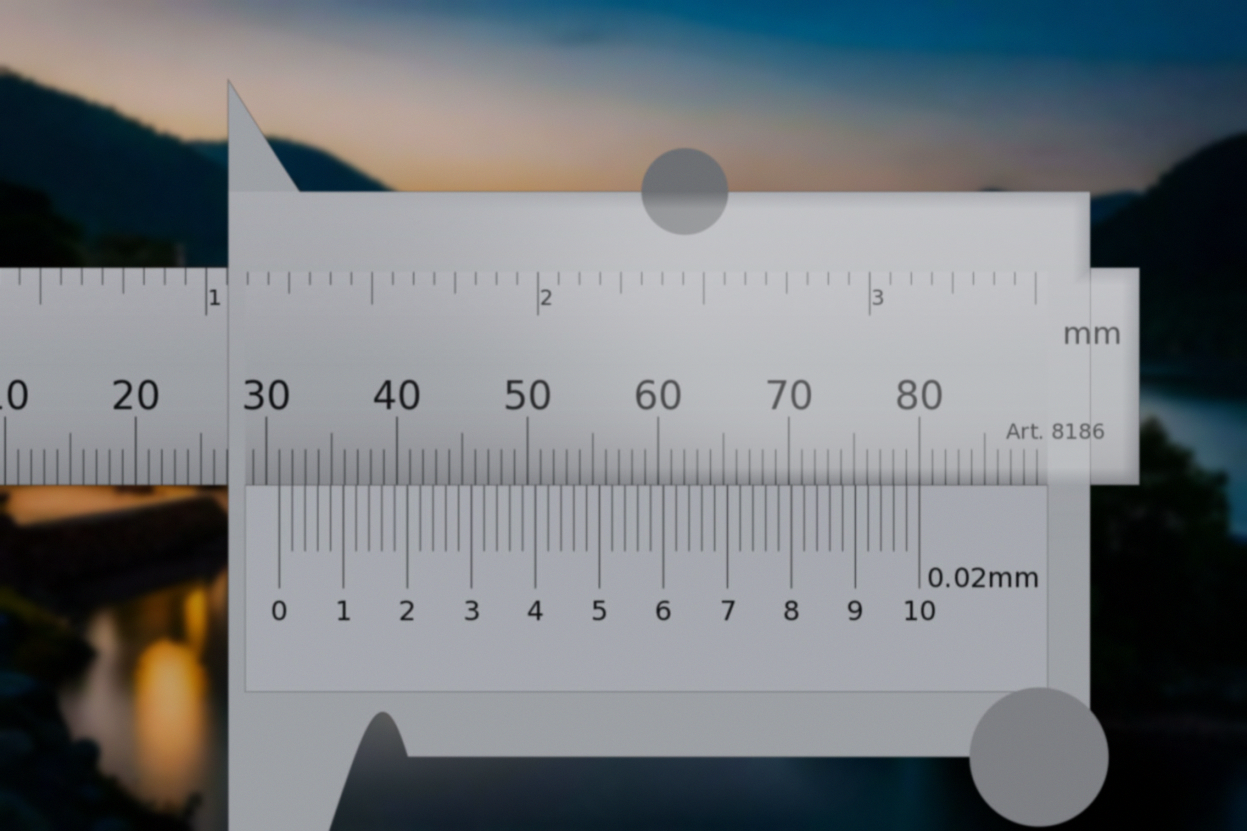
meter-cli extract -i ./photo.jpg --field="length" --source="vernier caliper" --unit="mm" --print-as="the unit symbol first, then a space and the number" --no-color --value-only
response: mm 31.0
